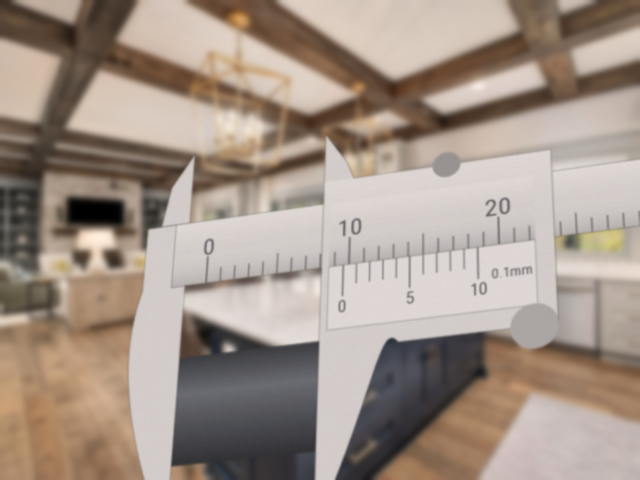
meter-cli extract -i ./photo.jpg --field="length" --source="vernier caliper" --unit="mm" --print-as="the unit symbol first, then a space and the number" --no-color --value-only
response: mm 9.6
